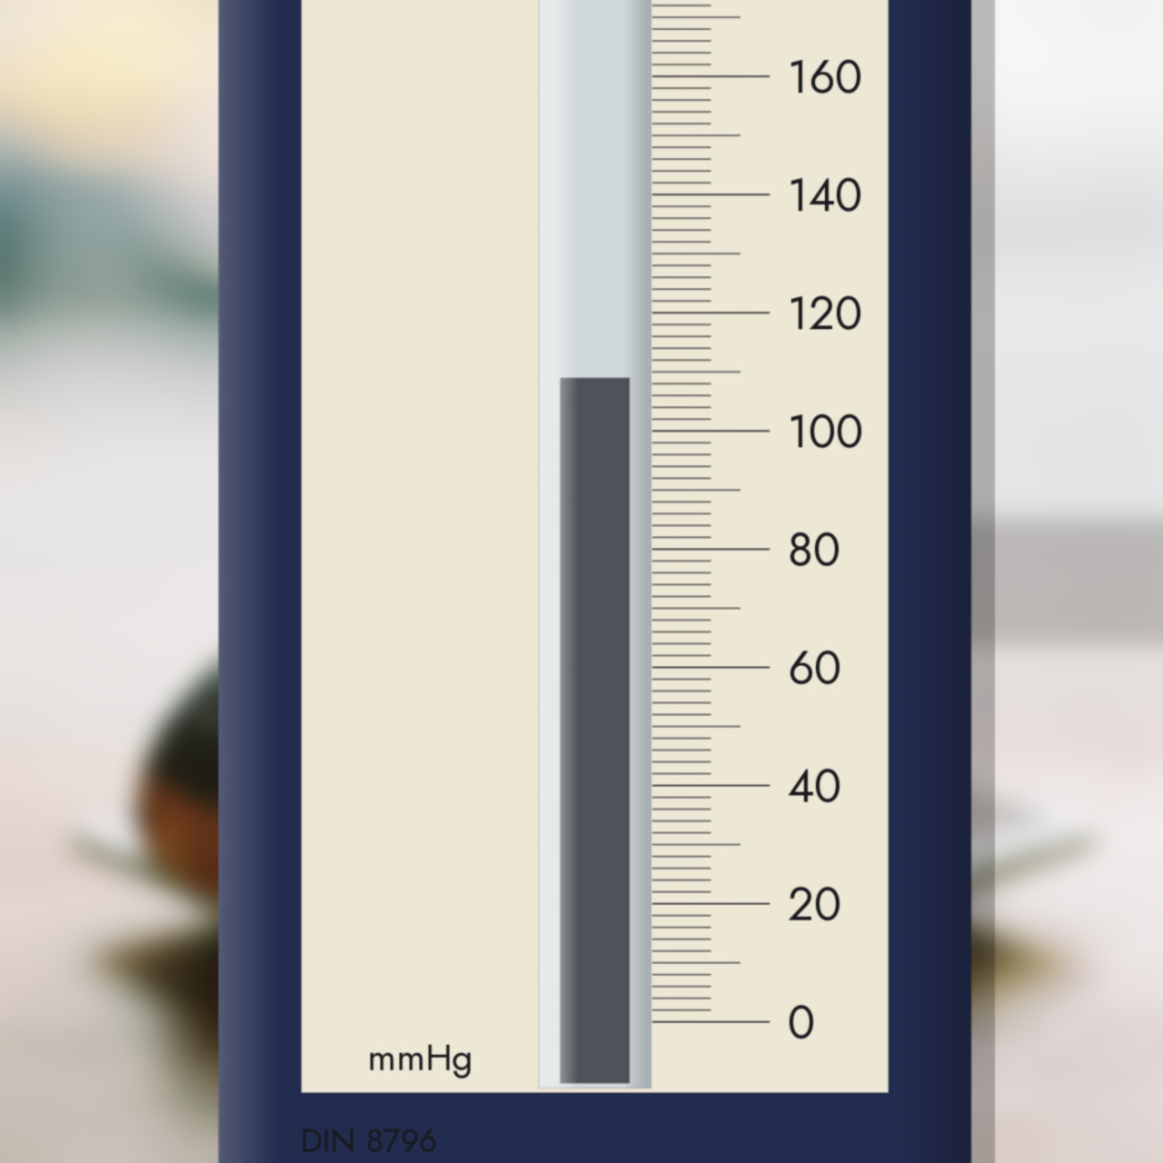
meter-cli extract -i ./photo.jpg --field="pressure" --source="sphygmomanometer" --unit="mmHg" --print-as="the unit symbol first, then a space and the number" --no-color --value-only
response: mmHg 109
